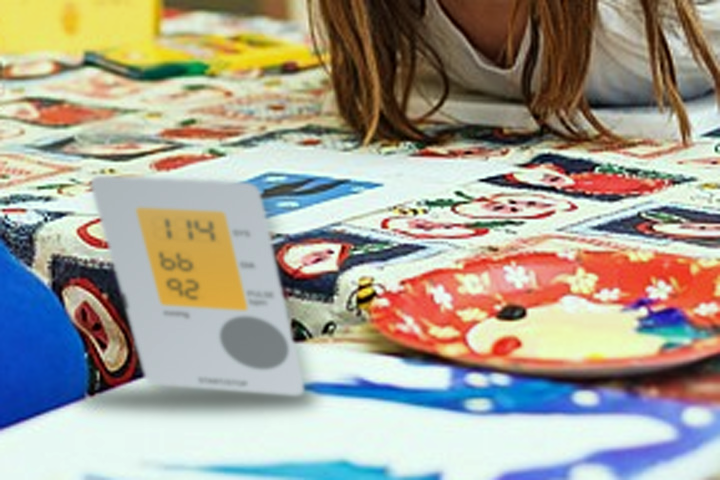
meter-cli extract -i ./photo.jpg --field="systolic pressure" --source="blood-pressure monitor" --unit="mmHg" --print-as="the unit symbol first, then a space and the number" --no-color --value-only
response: mmHg 114
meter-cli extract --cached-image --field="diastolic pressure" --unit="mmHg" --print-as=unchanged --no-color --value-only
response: mmHg 66
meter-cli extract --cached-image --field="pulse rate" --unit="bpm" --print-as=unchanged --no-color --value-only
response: bpm 92
